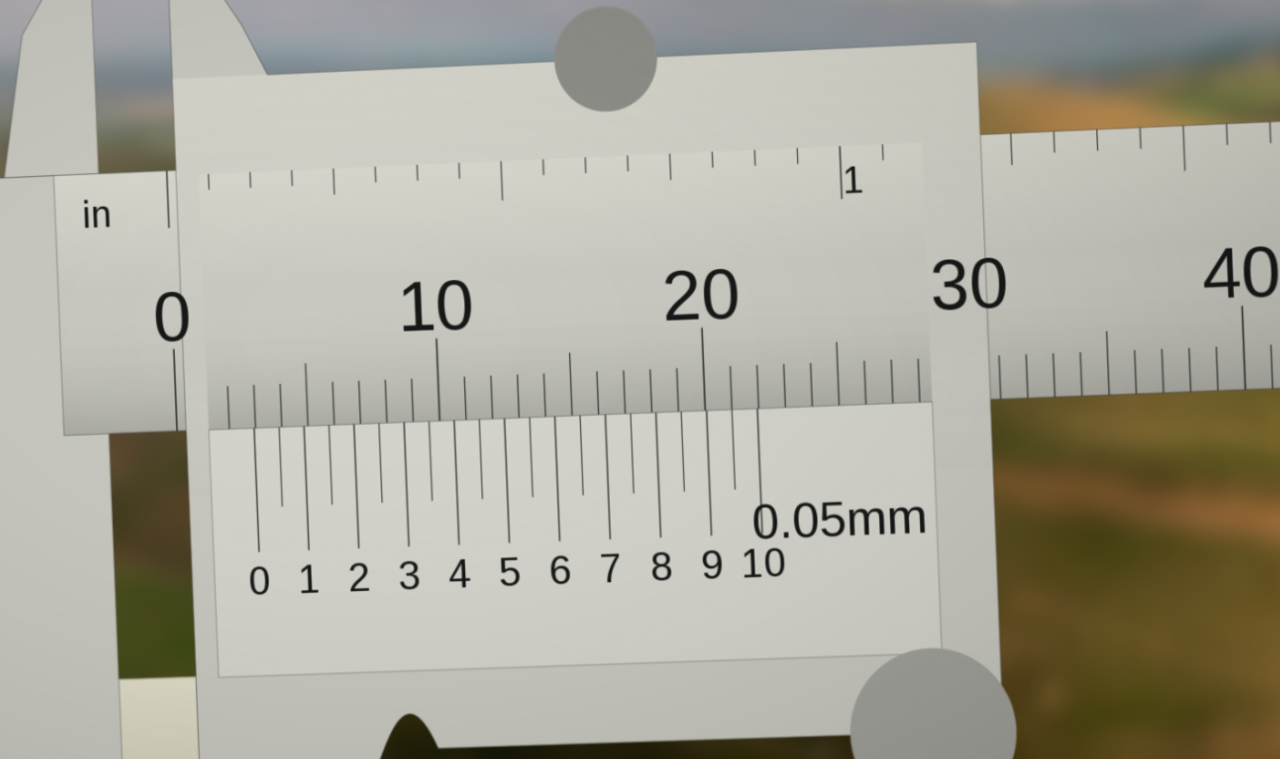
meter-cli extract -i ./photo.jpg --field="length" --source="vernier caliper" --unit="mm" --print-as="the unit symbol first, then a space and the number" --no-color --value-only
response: mm 2.95
